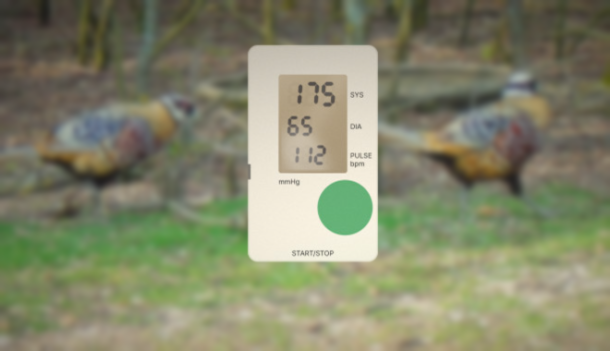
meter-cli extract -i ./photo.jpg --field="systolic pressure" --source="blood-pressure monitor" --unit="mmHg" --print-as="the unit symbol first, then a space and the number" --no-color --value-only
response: mmHg 175
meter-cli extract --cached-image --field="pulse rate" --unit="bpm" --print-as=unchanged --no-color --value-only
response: bpm 112
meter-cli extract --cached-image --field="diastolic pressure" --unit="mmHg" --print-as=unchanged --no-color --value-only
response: mmHg 65
